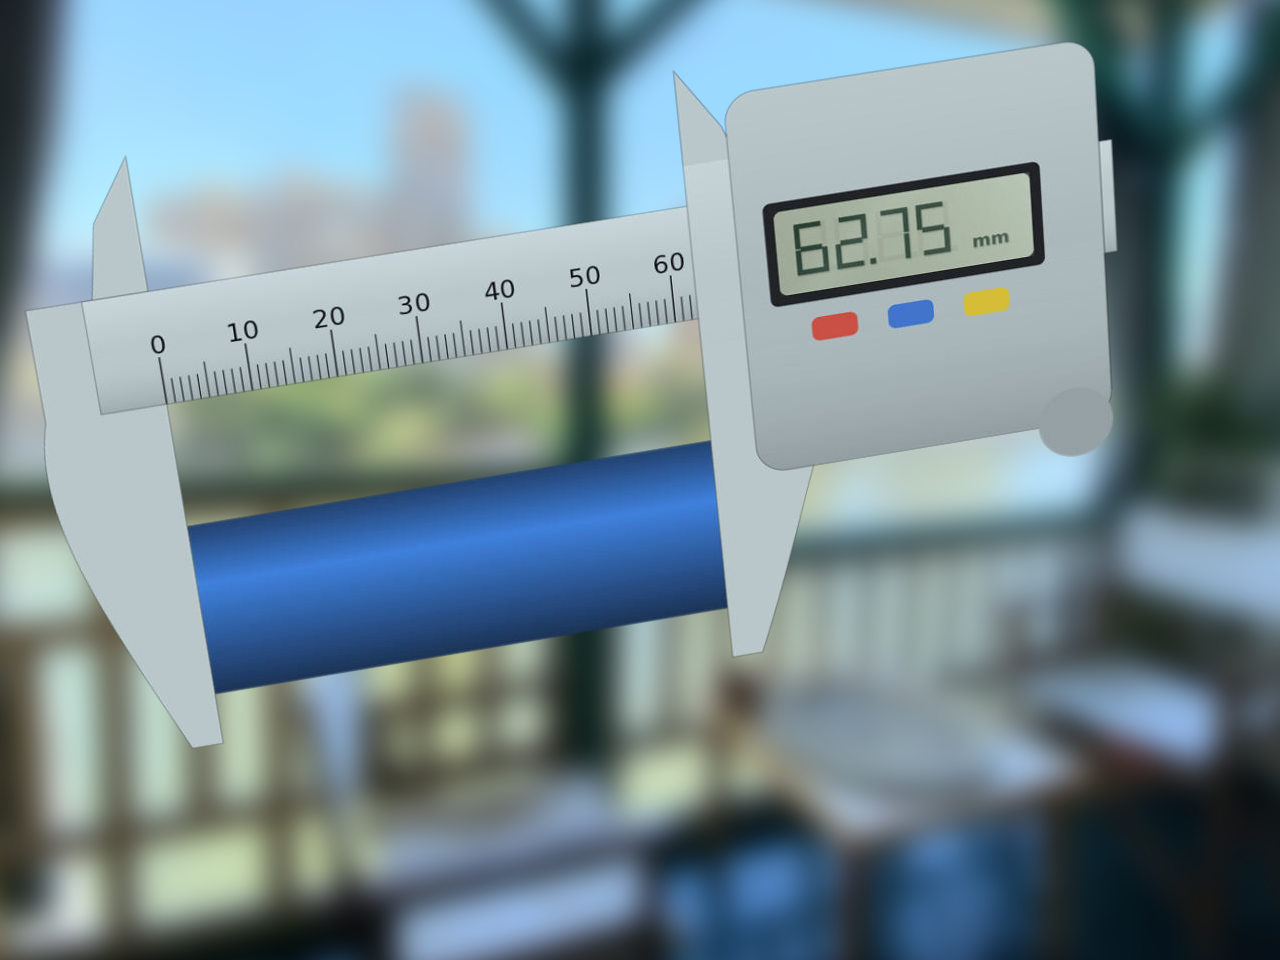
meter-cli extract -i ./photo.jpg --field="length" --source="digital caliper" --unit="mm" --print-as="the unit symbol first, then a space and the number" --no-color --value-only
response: mm 62.75
